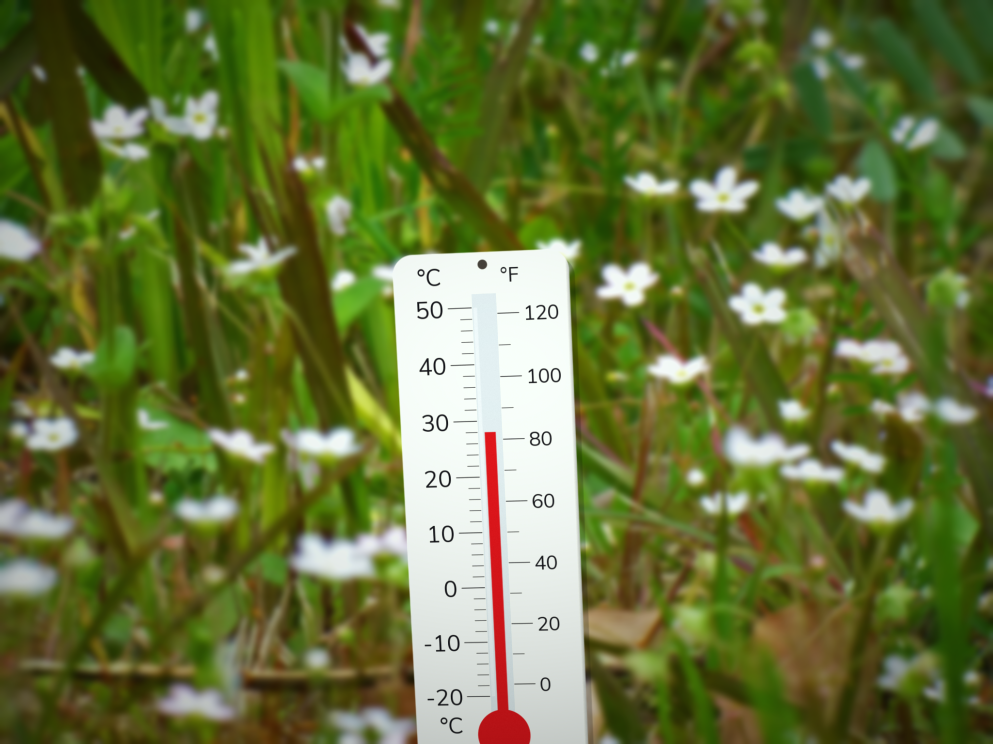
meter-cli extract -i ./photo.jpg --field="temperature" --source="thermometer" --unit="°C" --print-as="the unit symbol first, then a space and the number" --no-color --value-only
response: °C 28
